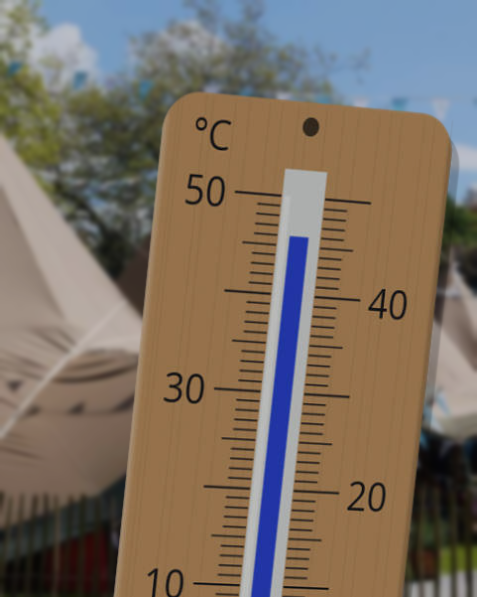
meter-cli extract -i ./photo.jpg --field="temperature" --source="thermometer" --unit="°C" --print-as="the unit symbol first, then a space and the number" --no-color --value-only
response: °C 46
